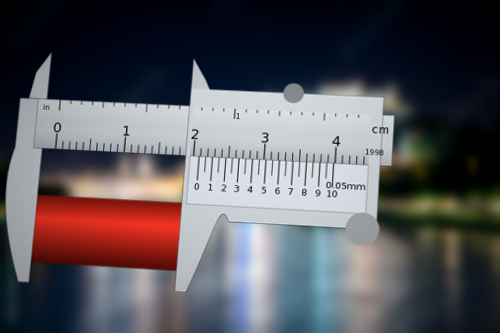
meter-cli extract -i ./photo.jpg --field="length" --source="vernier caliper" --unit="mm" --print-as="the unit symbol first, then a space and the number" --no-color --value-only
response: mm 20.8
